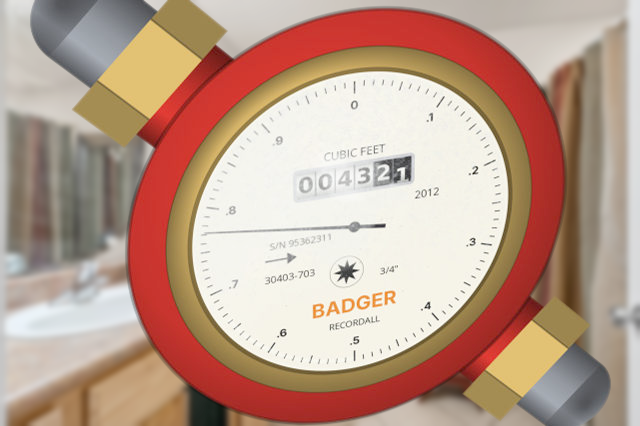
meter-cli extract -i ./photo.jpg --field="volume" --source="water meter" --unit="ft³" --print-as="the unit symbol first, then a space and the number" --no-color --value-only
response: ft³ 4320.77
